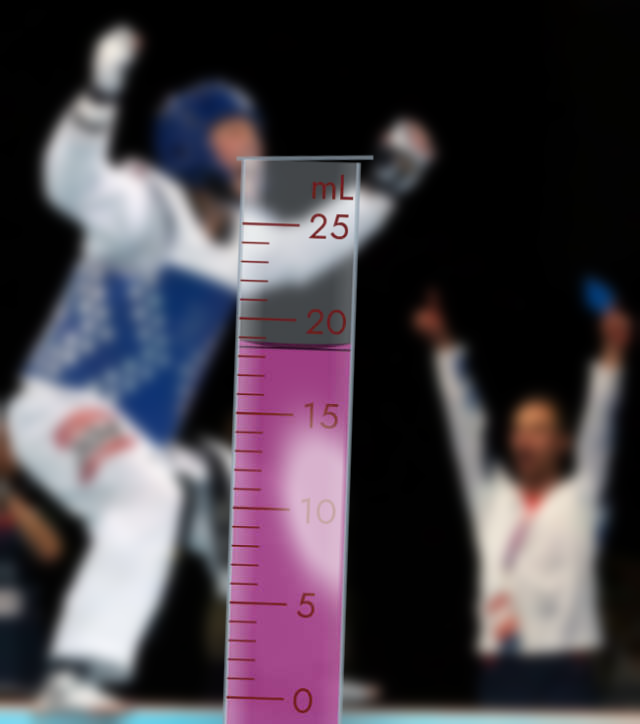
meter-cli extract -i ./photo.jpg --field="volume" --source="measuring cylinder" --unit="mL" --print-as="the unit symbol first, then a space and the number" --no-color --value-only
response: mL 18.5
